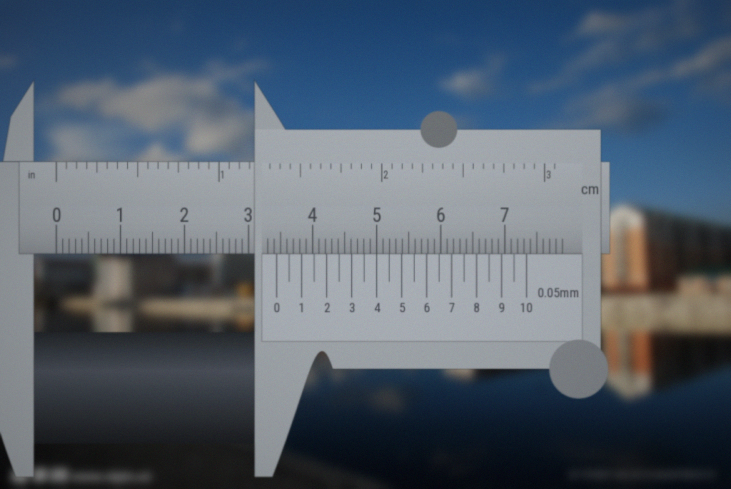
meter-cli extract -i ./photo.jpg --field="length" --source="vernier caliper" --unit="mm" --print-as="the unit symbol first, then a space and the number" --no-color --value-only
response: mm 34.4
